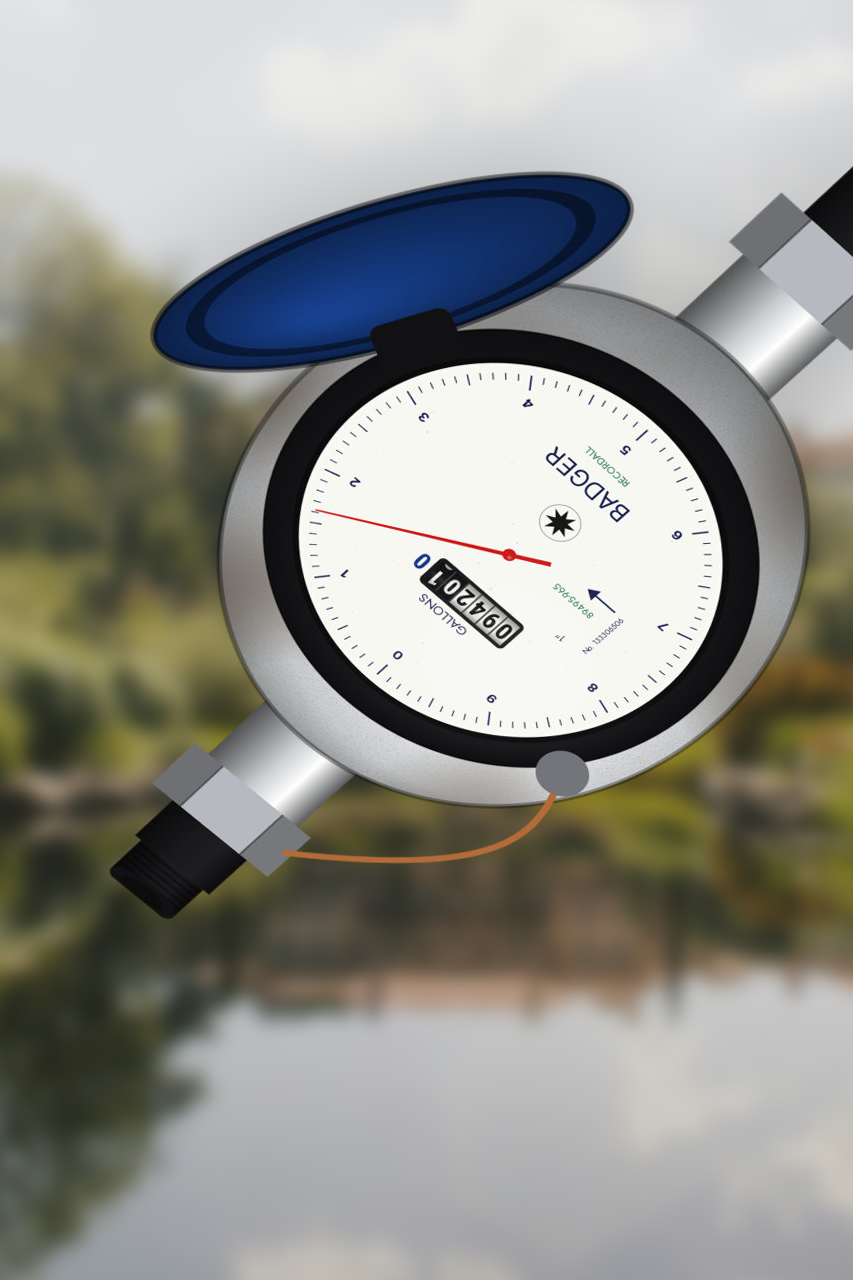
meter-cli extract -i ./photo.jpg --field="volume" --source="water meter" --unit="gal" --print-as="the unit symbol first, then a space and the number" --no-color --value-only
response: gal 942011.6
